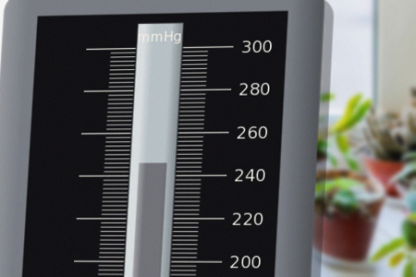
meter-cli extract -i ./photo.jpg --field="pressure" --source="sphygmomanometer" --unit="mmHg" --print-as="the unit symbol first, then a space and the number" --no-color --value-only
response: mmHg 246
